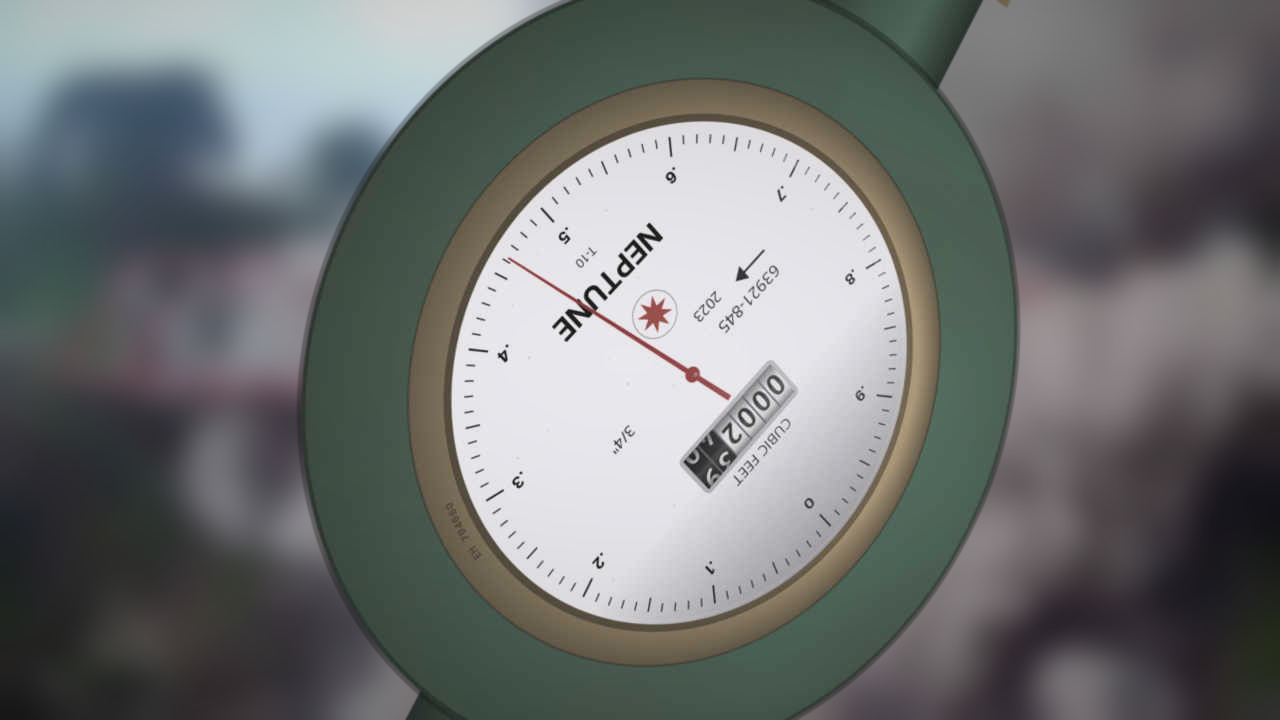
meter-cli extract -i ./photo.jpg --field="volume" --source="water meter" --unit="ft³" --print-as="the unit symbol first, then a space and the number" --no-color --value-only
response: ft³ 239.46
